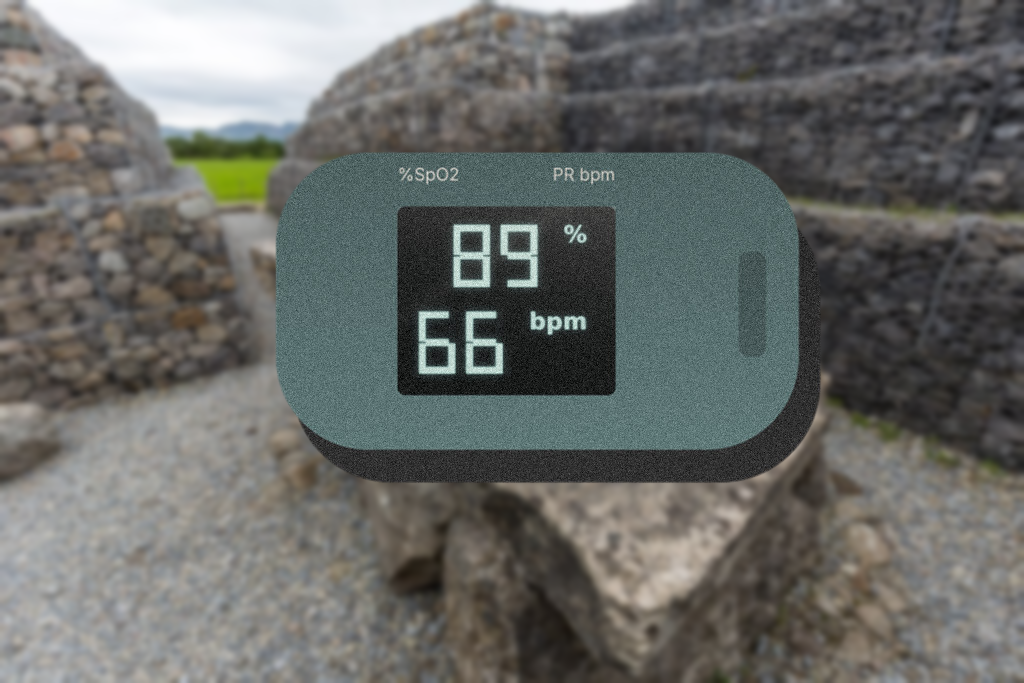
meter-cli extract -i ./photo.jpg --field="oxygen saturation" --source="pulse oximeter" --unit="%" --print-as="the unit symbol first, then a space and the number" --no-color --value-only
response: % 89
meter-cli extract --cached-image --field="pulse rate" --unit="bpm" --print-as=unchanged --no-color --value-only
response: bpm 66
